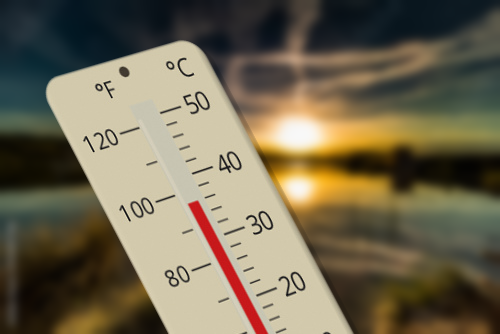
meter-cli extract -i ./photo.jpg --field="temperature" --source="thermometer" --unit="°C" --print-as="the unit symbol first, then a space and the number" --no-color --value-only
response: °C 36
